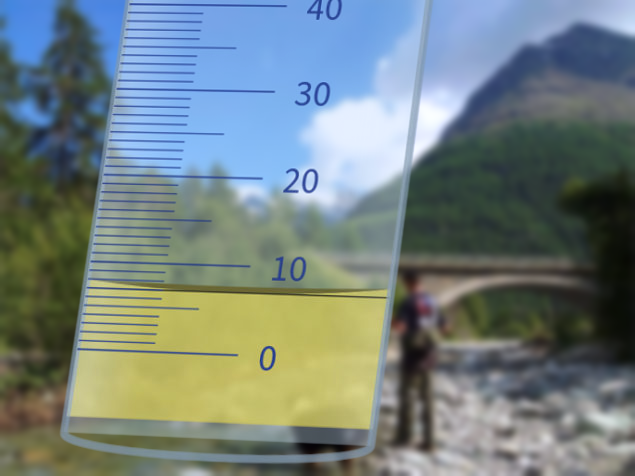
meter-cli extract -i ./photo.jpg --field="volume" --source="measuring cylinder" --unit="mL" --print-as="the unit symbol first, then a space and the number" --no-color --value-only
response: mL 7
